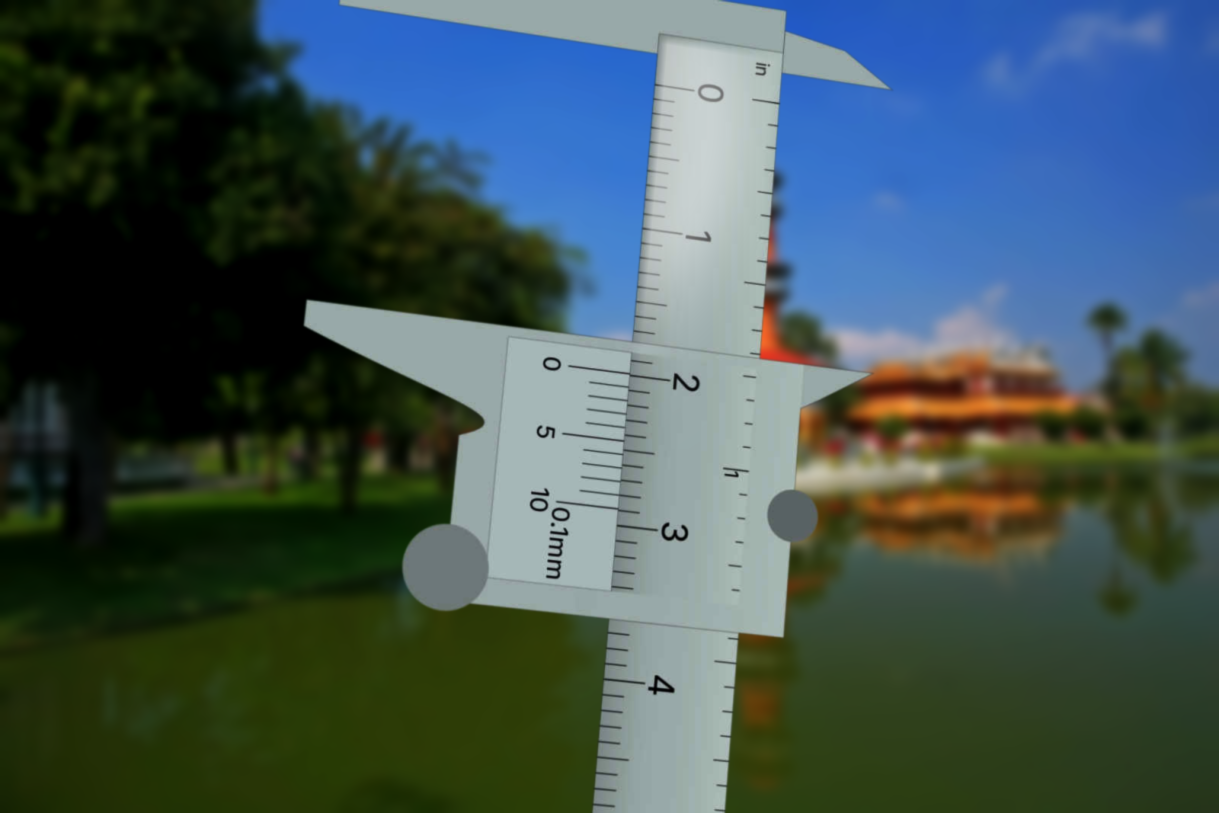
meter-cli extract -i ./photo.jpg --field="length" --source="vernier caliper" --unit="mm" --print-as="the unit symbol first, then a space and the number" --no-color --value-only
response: mm 19.9
